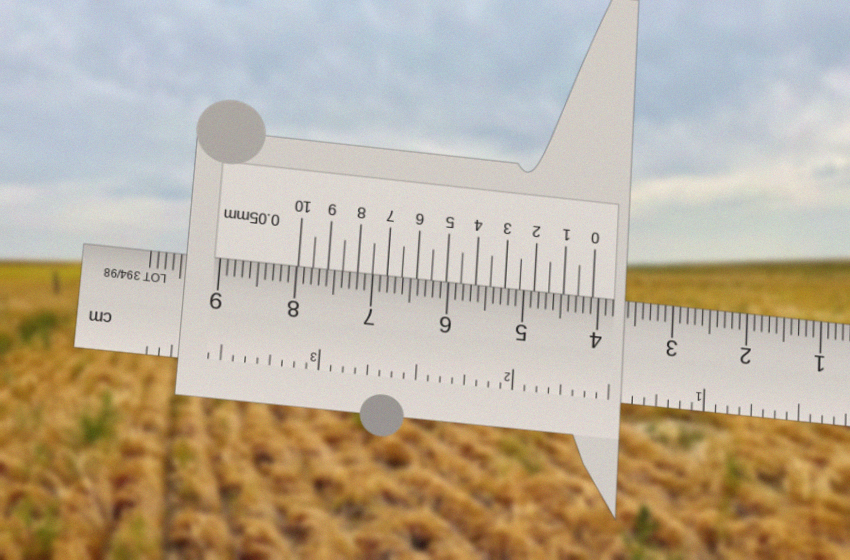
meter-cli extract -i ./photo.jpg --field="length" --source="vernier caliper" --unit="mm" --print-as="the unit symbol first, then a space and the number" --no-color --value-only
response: mm 40.8
